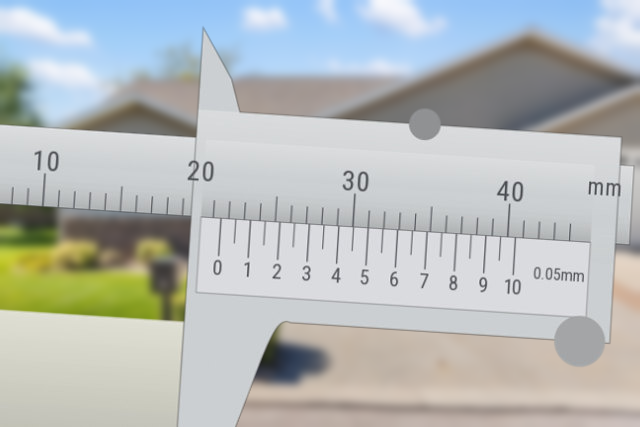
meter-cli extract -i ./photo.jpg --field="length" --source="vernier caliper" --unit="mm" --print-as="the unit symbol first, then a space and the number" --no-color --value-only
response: mm 21.5
